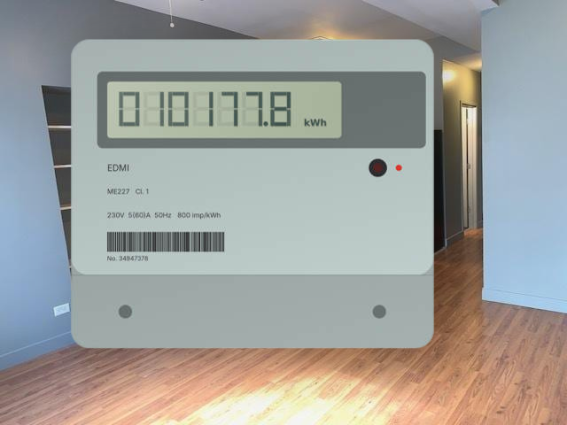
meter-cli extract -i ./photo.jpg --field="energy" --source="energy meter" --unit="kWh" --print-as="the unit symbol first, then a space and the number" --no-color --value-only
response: kWh 10177.8
